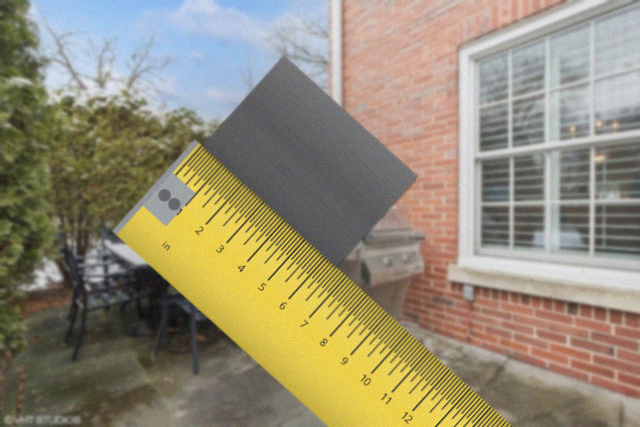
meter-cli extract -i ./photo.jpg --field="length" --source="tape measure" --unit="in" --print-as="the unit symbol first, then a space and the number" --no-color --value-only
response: in 6.5
